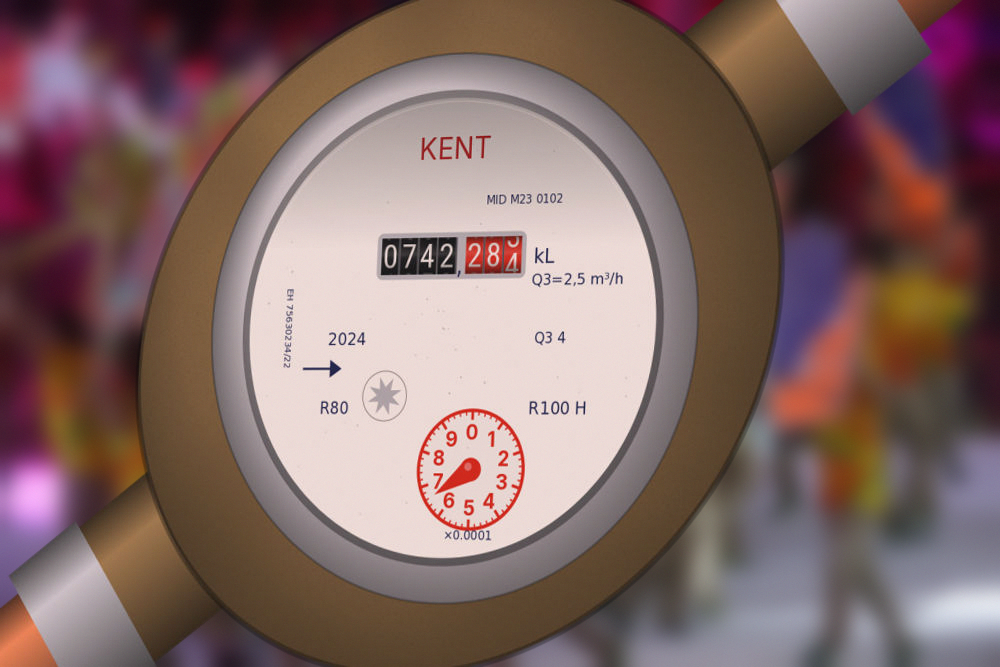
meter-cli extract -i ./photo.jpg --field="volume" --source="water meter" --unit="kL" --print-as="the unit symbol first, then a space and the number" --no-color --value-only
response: kL 742.2836
